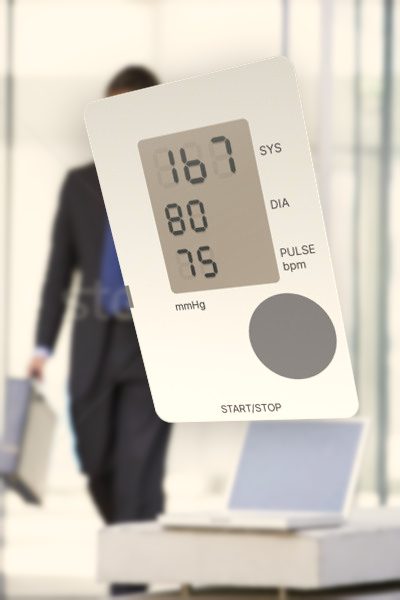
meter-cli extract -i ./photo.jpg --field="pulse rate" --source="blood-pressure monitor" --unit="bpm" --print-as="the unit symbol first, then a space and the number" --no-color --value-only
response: bpm 75
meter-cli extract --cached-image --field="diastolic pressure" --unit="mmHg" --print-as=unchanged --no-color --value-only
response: mmHg 80
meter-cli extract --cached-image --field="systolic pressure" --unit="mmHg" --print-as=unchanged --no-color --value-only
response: mmHg 167
